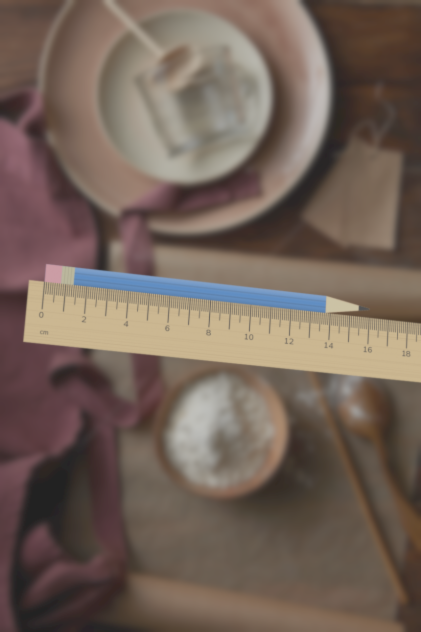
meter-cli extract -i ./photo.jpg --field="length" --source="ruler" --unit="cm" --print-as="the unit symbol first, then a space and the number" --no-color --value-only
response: cm 16
